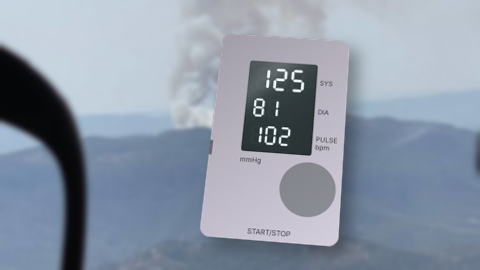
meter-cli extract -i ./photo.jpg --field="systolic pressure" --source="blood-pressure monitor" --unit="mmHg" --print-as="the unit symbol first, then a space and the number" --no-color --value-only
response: mmHg 125
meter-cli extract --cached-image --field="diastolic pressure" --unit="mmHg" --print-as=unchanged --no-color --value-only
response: mmHg 81
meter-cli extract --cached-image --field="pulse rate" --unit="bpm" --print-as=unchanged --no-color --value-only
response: bpm 102
